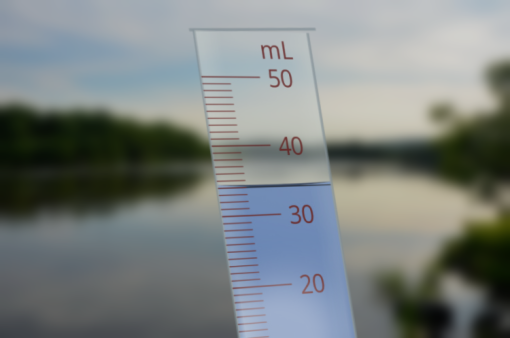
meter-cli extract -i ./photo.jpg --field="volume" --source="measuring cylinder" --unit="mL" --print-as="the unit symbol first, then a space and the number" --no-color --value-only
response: mL 34
